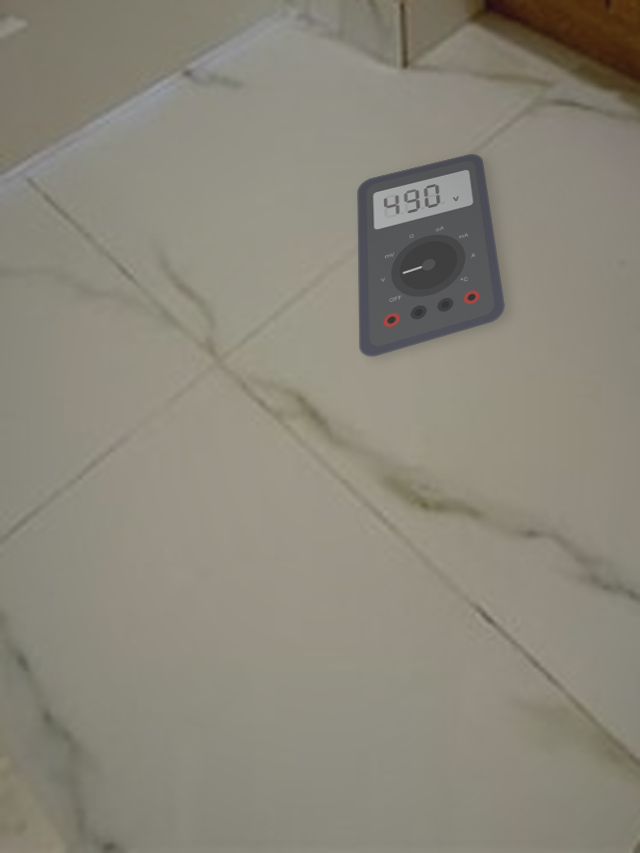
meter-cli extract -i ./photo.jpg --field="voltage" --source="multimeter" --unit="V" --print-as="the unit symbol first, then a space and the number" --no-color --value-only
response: V 490
